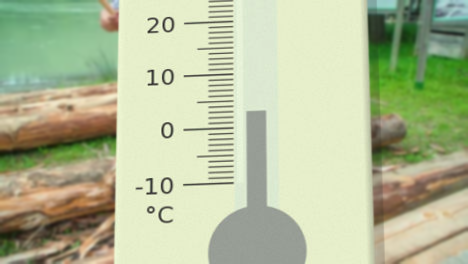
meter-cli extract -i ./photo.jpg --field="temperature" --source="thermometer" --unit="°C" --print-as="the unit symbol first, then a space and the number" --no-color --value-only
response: °C 3
